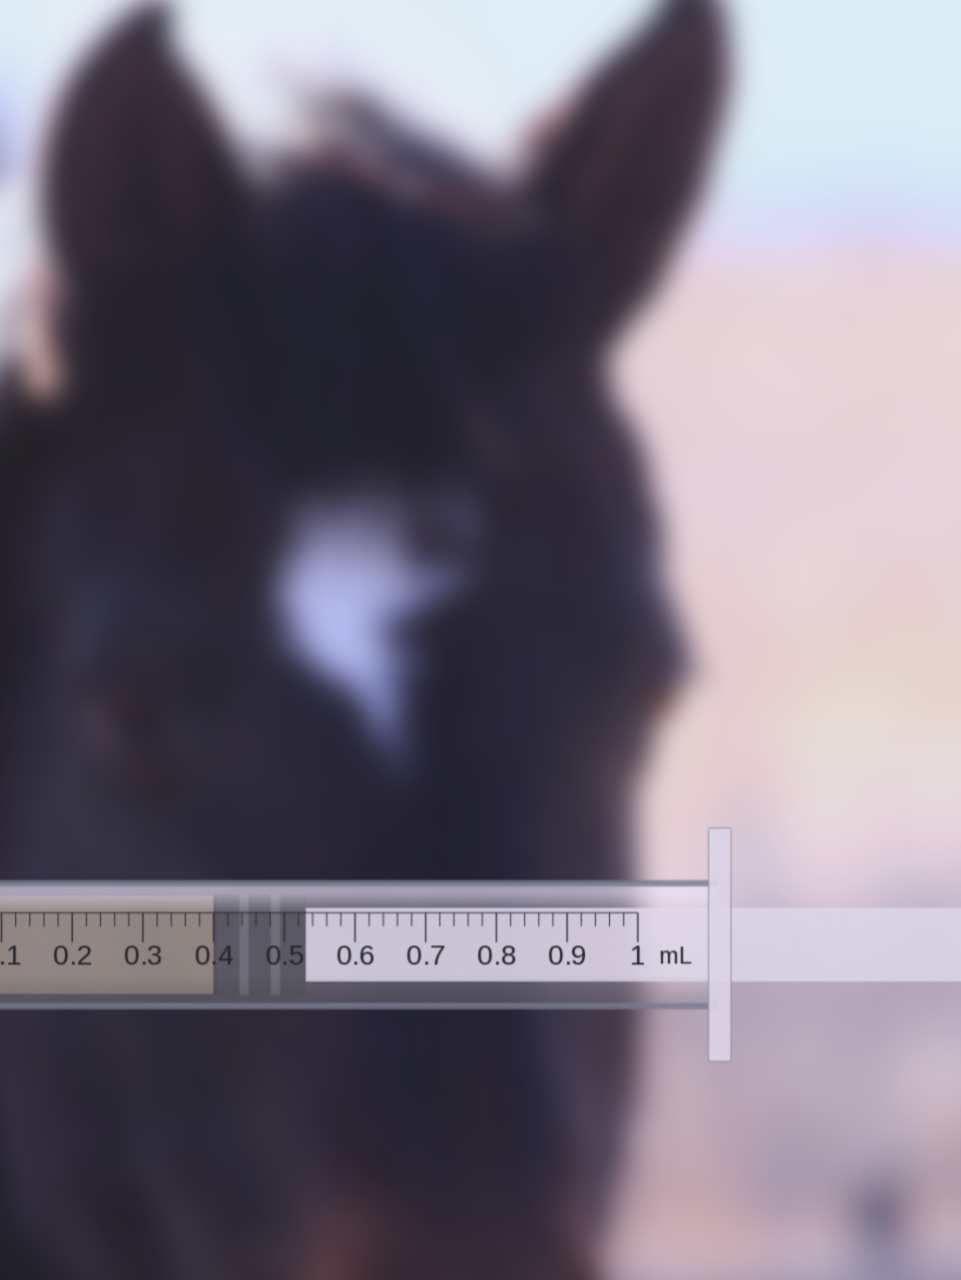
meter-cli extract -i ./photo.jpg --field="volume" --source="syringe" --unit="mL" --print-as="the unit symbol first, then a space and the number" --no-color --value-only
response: mL 0.4
